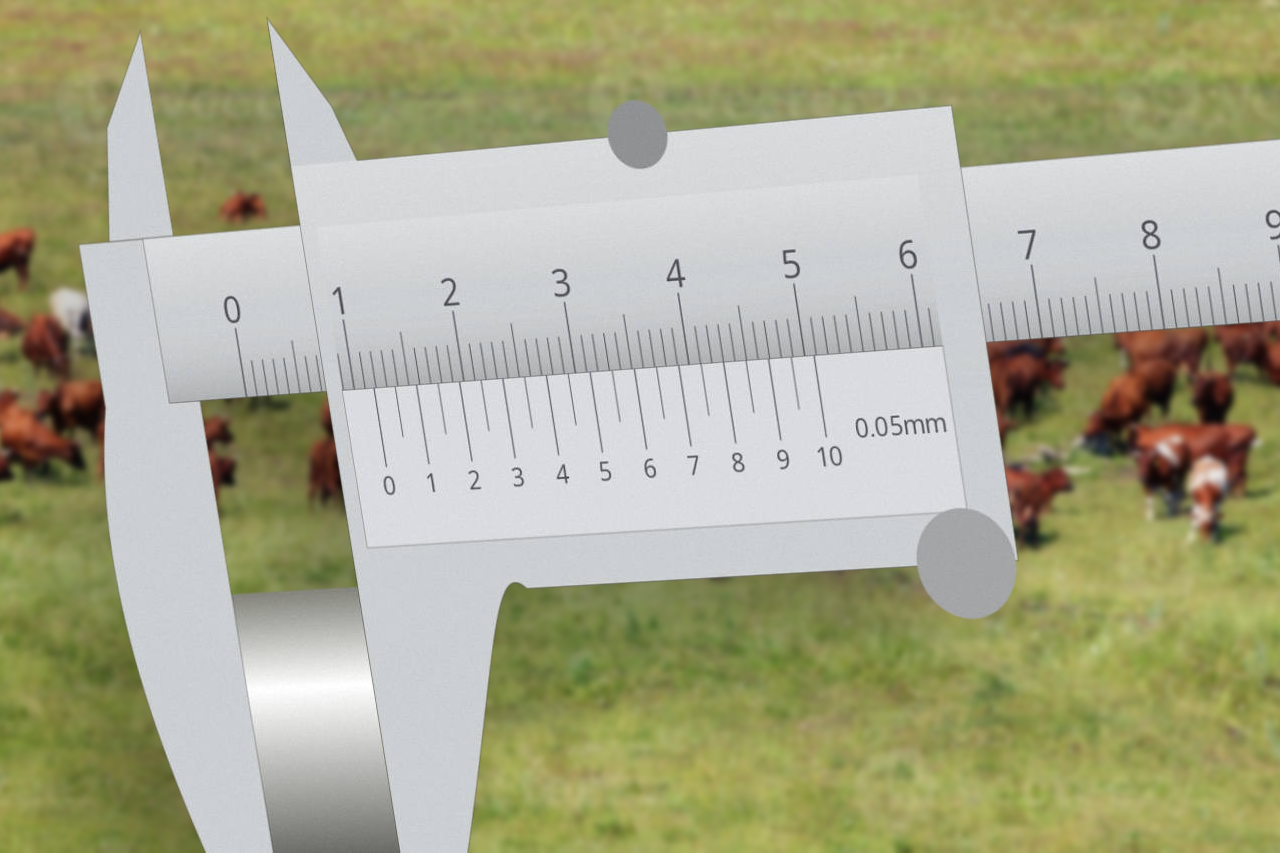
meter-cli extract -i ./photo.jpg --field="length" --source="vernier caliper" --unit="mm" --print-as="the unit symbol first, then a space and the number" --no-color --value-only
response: mm 11.8
